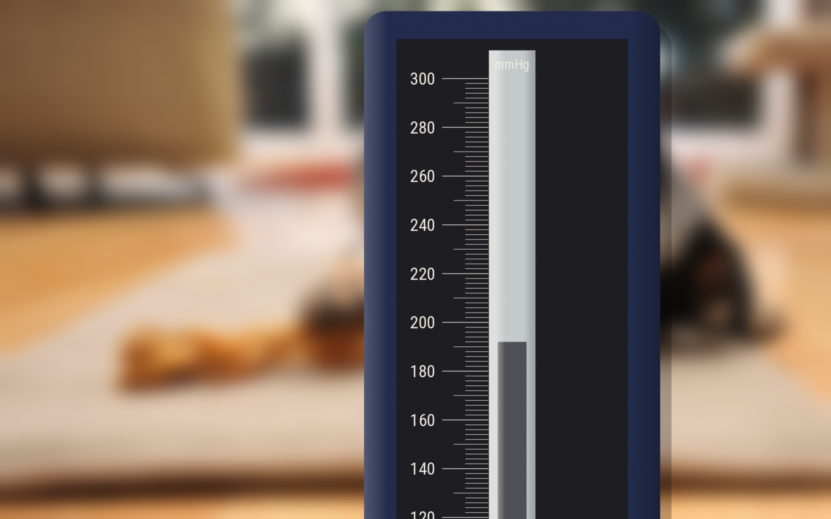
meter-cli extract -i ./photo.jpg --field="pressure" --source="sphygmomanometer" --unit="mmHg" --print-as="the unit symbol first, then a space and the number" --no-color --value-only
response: mmHg 192
